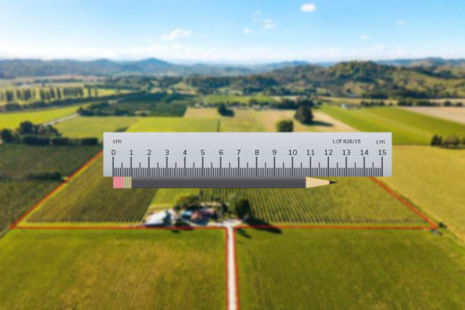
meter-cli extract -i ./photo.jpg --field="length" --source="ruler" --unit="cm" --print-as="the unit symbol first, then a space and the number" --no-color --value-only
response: cm 12.5
